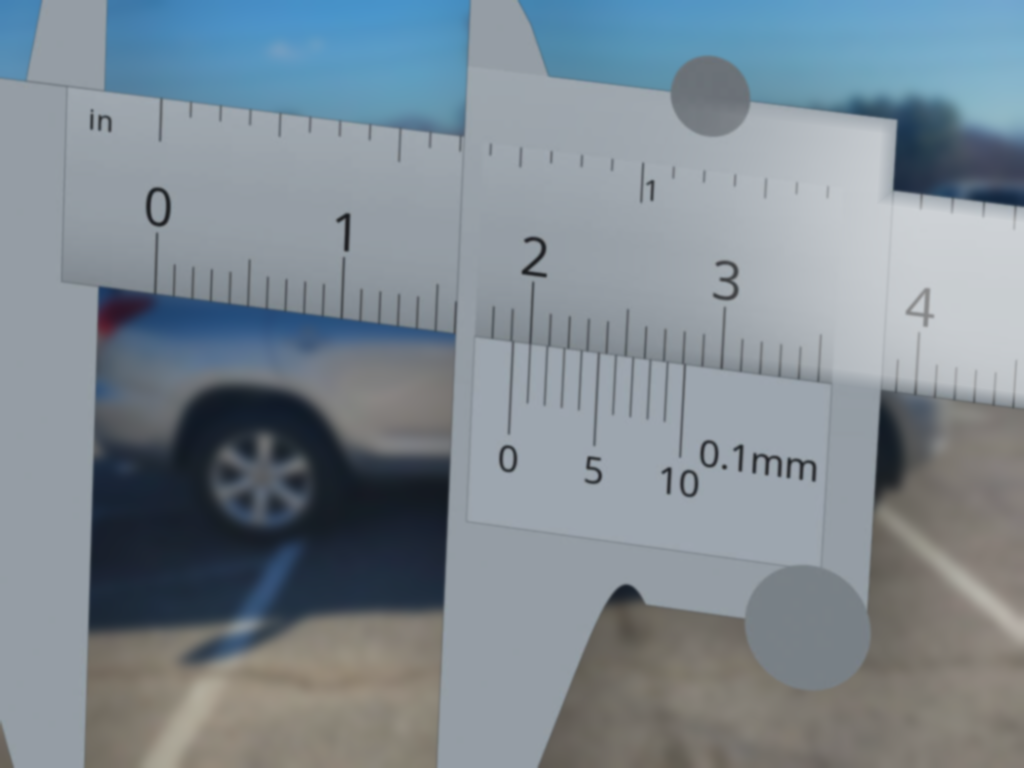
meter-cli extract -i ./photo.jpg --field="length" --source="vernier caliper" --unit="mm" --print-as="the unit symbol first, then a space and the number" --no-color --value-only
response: mm 19.1
